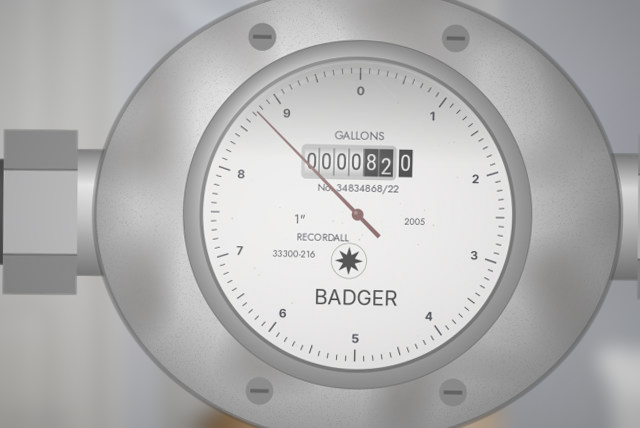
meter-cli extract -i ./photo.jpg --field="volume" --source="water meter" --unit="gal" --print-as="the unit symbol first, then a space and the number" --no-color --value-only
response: gal 818.7
